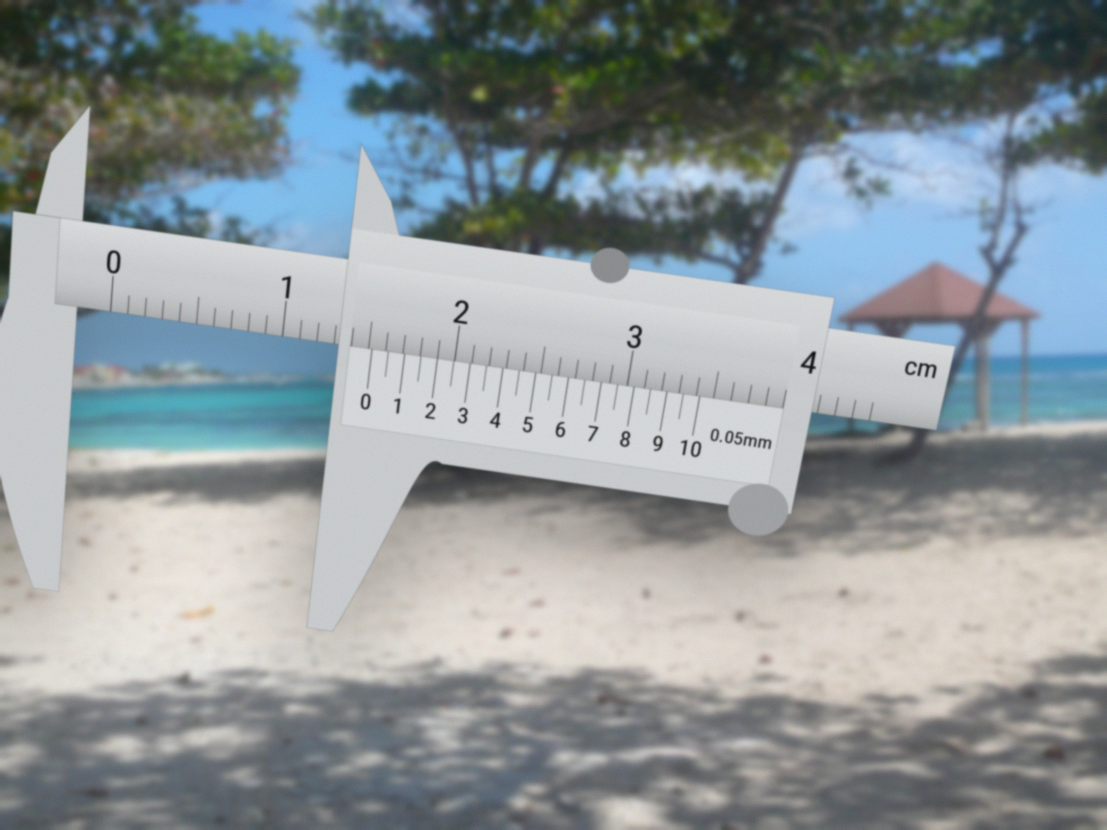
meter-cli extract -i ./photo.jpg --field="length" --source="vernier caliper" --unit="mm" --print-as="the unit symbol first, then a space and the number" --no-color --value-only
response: mm 15.2
